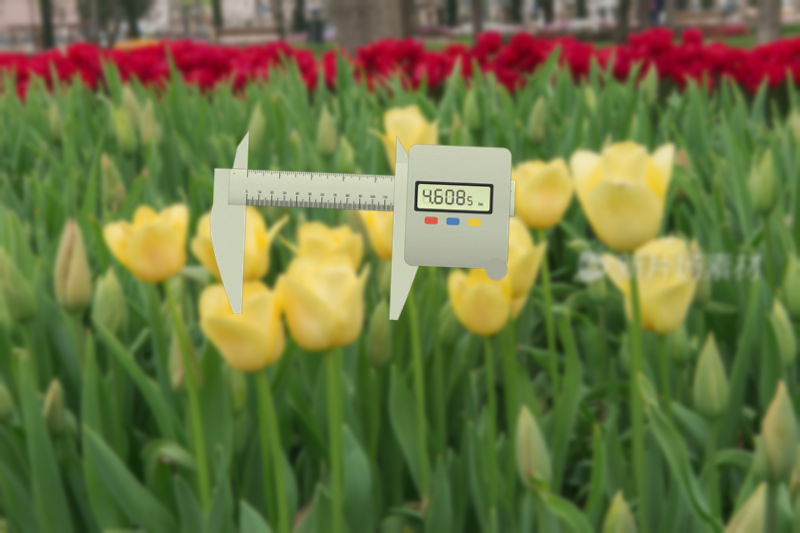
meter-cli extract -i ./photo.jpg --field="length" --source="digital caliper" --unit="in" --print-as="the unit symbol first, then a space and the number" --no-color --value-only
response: in 4.6085
